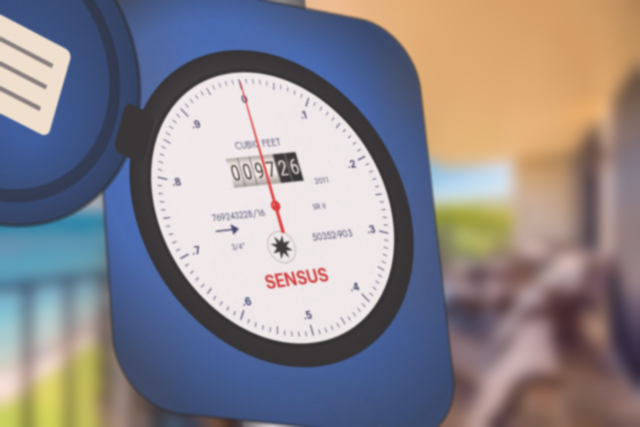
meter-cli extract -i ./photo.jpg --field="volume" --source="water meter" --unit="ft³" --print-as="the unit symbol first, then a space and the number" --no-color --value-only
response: ft³ 9726.00
